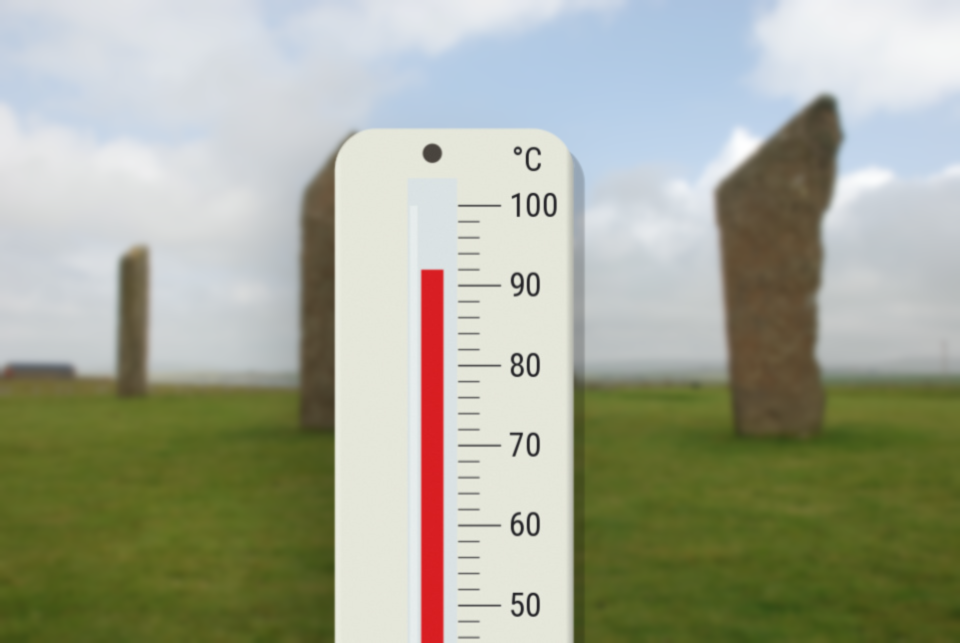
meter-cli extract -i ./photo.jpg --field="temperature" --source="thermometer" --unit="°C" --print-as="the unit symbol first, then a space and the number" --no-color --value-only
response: °C 92
